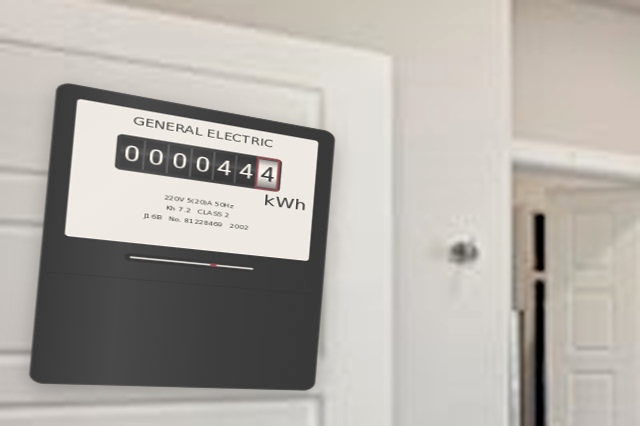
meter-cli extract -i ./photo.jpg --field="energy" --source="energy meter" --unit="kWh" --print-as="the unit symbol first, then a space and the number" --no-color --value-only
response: kWh 44.4
